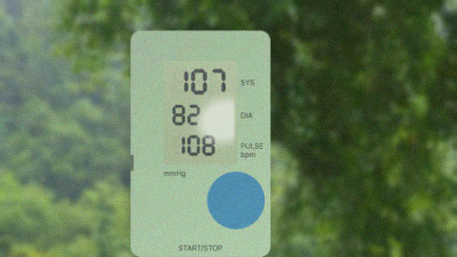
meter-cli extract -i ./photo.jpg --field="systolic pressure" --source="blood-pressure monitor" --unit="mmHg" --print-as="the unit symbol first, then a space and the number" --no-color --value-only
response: mmHg 107
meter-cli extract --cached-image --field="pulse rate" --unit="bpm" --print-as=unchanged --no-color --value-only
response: bpm 108
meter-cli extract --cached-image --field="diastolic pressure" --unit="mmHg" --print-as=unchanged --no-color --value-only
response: mmHg 82
